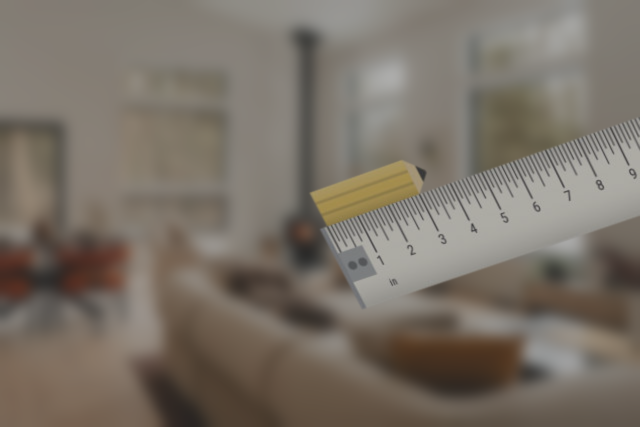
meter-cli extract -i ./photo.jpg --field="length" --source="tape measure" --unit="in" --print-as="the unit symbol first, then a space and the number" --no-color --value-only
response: in 3.5
